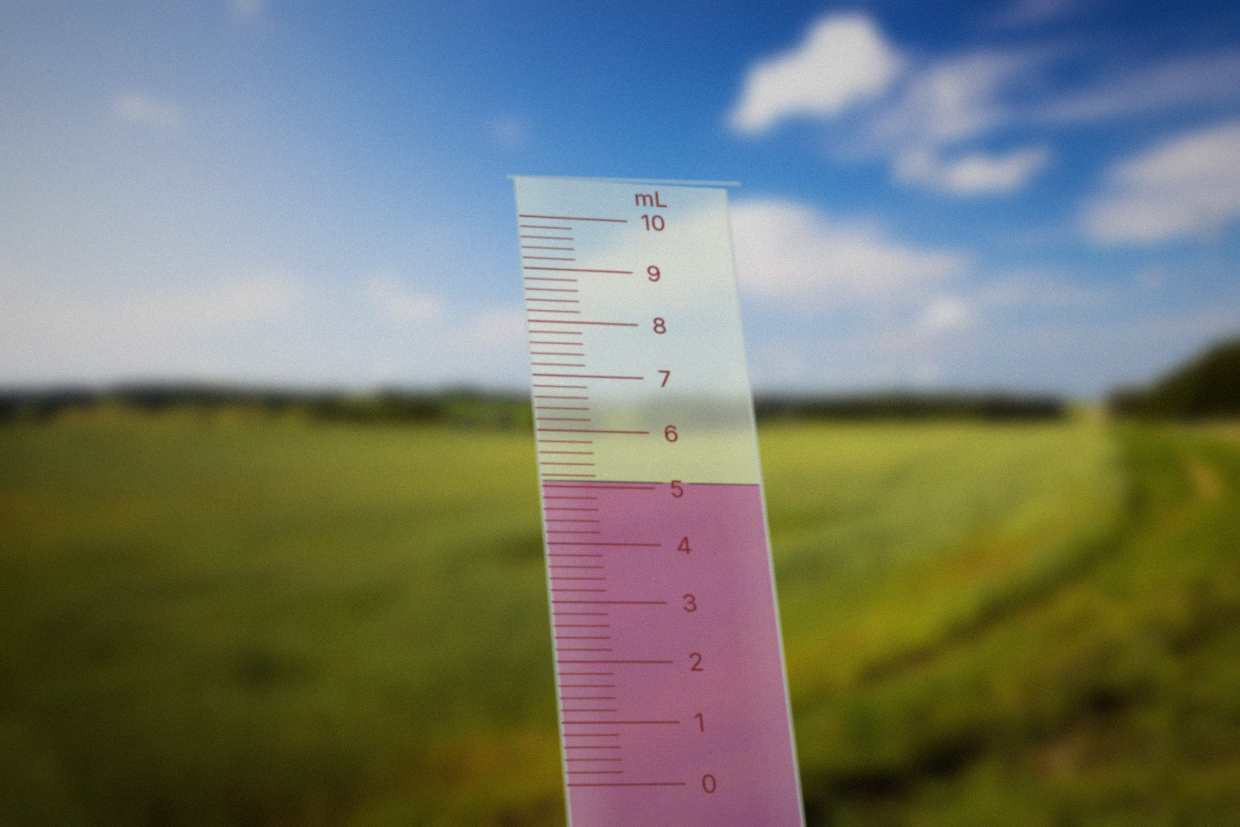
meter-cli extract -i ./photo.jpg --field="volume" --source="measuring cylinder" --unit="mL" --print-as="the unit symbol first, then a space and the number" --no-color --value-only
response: mL 5.1
